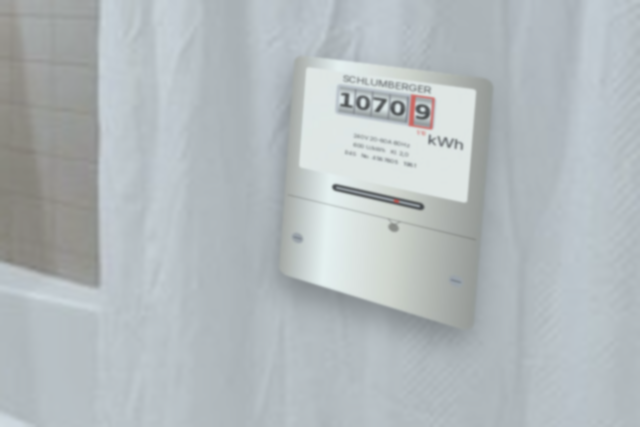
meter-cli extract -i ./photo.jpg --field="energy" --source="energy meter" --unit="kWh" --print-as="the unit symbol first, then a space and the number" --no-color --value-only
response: kWh 1070.9
